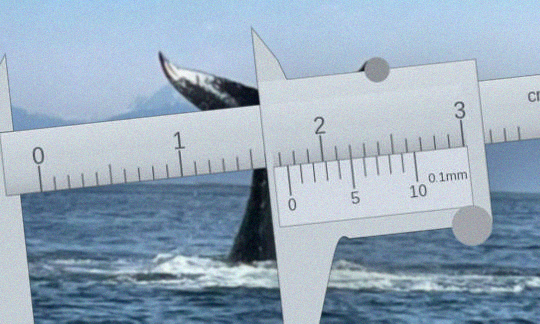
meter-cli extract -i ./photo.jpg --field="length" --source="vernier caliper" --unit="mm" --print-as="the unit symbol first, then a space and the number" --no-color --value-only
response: mm 17.5
